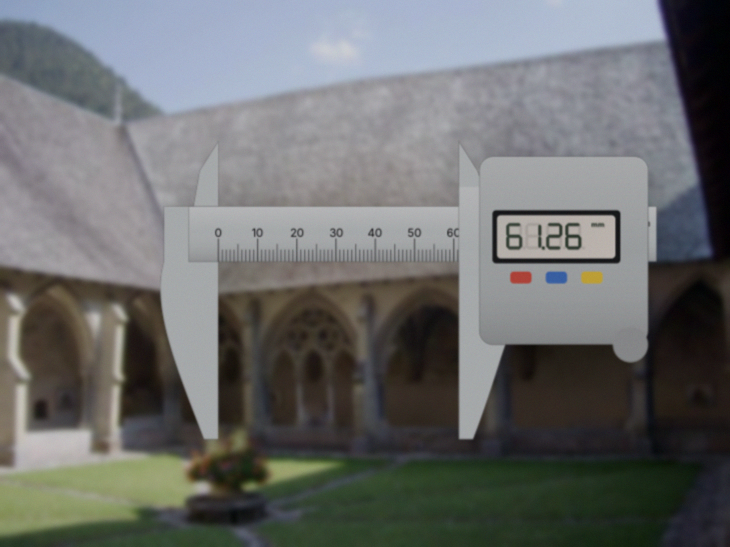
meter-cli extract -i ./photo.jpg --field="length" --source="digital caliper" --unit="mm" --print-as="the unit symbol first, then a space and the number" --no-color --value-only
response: mm 61.26
